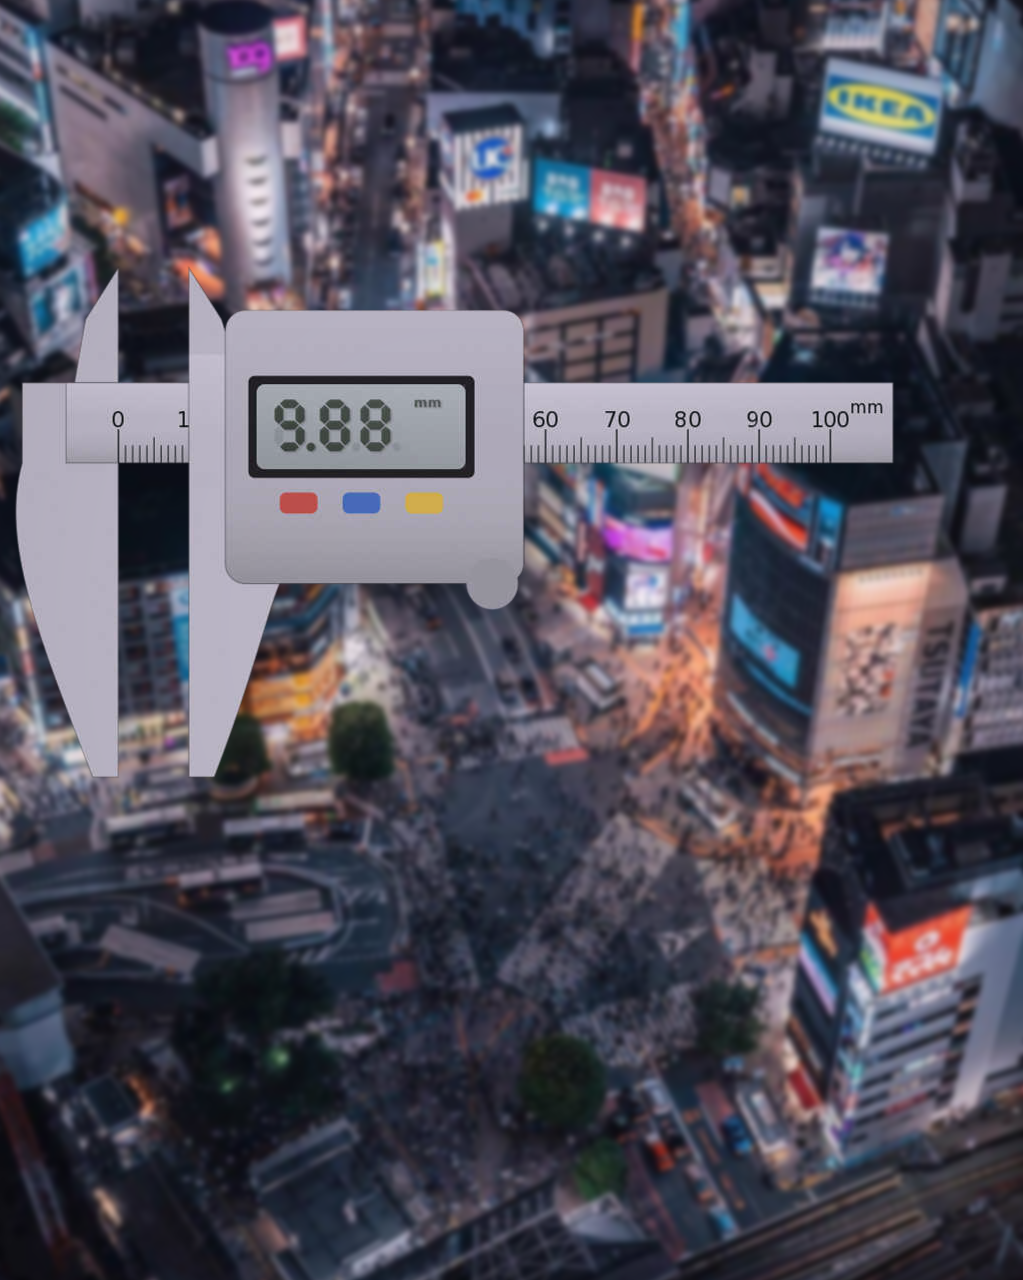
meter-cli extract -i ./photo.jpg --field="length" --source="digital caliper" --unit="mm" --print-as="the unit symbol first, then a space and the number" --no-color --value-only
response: mm 9.88
